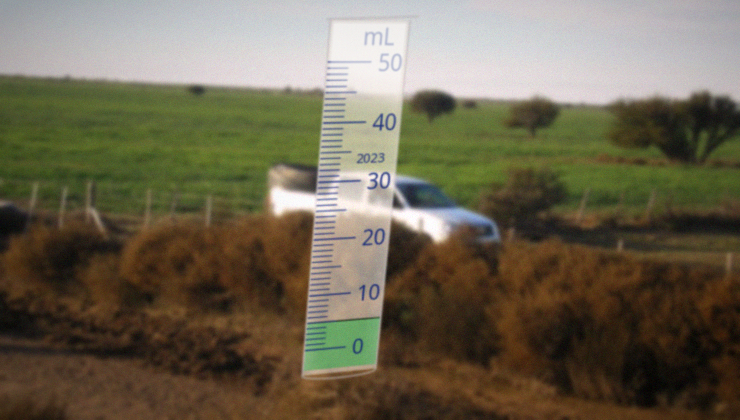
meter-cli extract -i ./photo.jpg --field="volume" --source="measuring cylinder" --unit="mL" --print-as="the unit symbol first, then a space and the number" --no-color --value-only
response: mL 5
